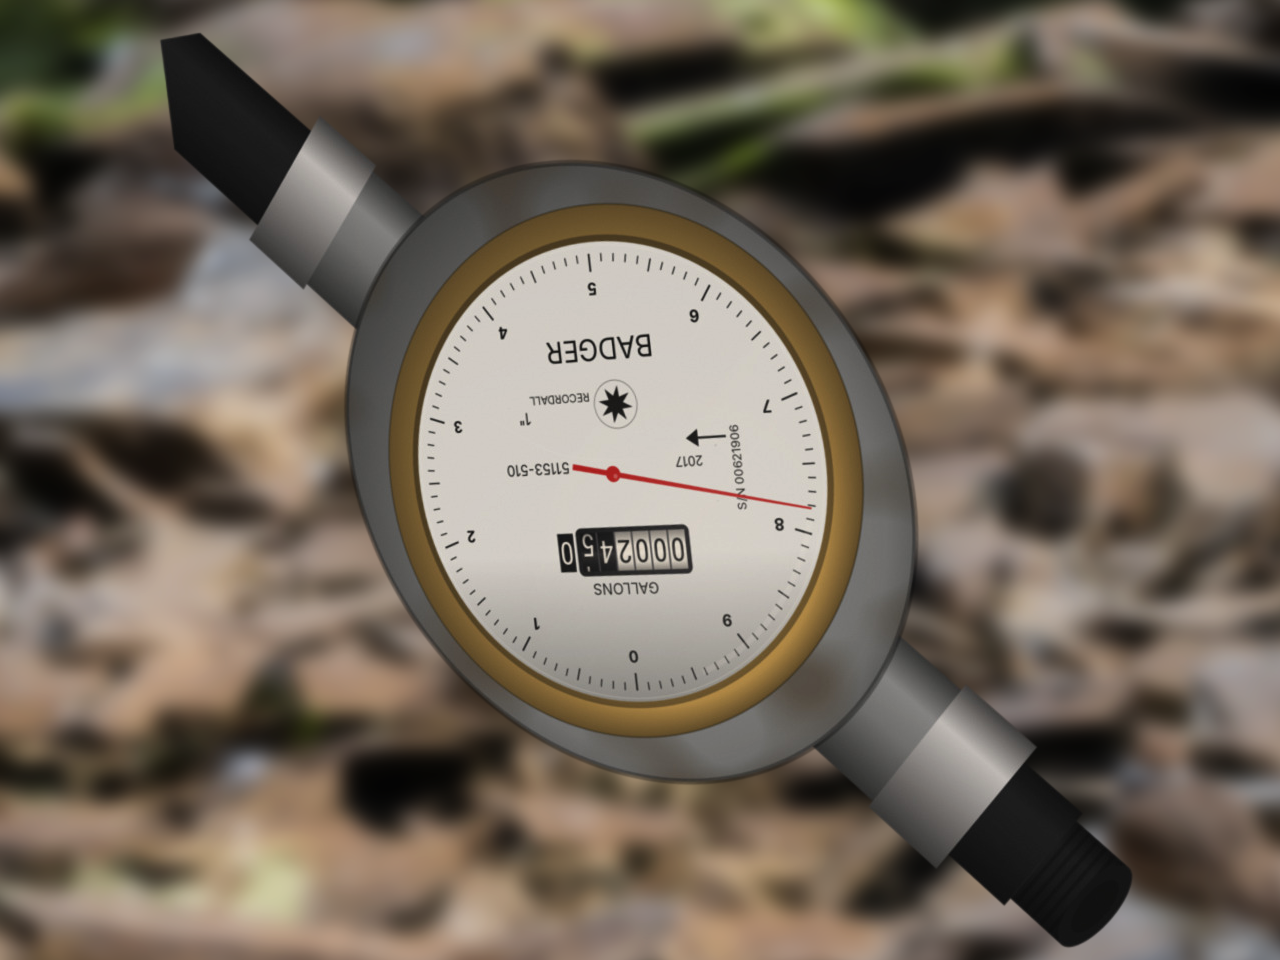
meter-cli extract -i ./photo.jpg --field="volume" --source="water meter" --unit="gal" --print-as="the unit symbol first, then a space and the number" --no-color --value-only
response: gal 2447.8
